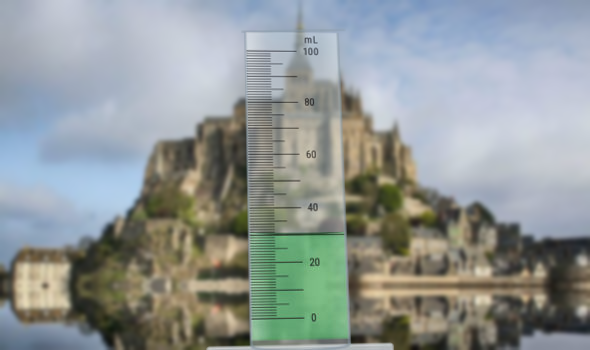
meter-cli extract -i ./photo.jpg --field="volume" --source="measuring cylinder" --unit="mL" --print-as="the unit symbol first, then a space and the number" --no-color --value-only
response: mL 30
